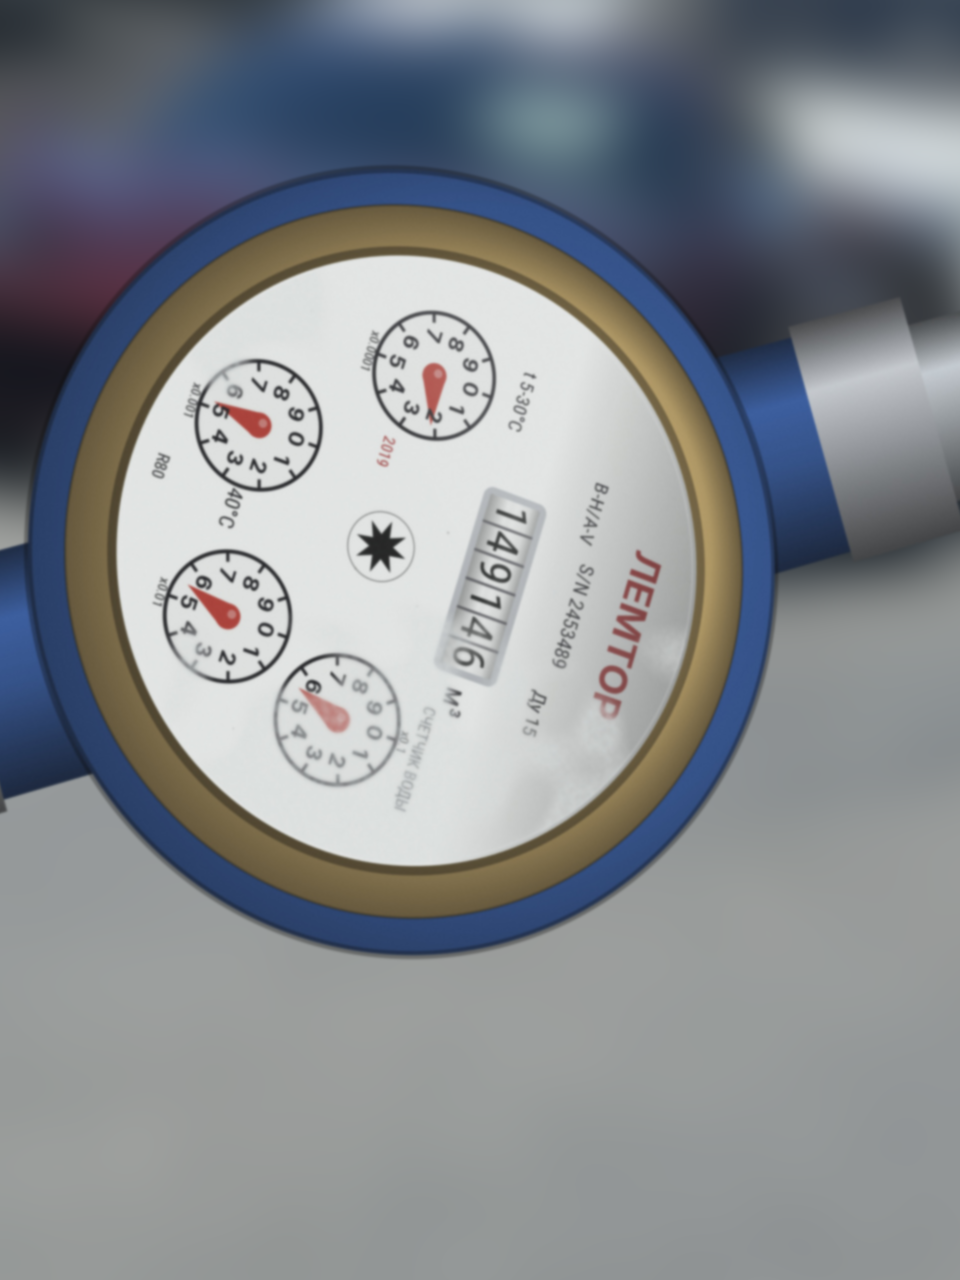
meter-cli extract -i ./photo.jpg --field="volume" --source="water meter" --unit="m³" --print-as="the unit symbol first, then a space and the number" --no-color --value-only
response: m³ 149146.5552
